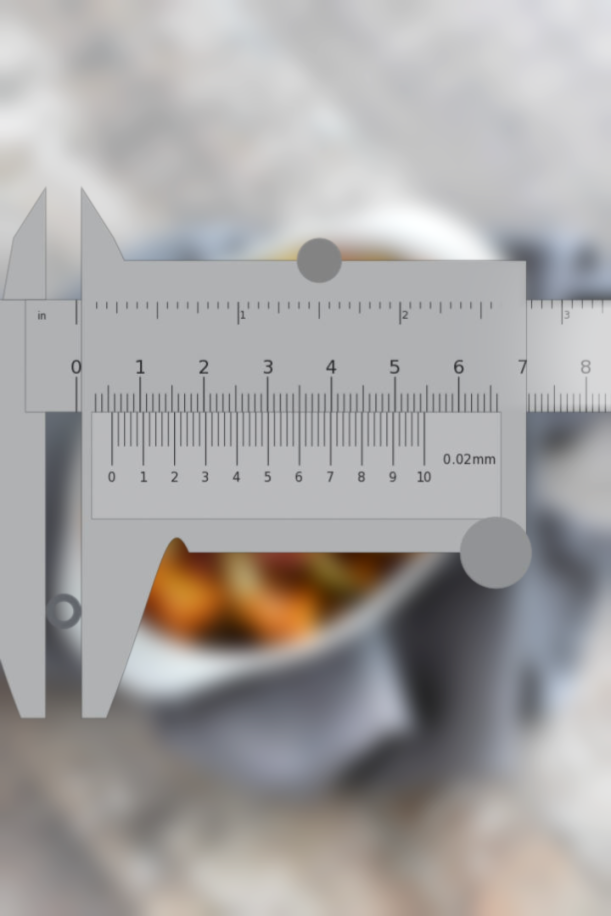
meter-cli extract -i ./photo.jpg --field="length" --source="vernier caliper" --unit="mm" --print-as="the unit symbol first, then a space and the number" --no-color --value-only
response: mm 5.6
